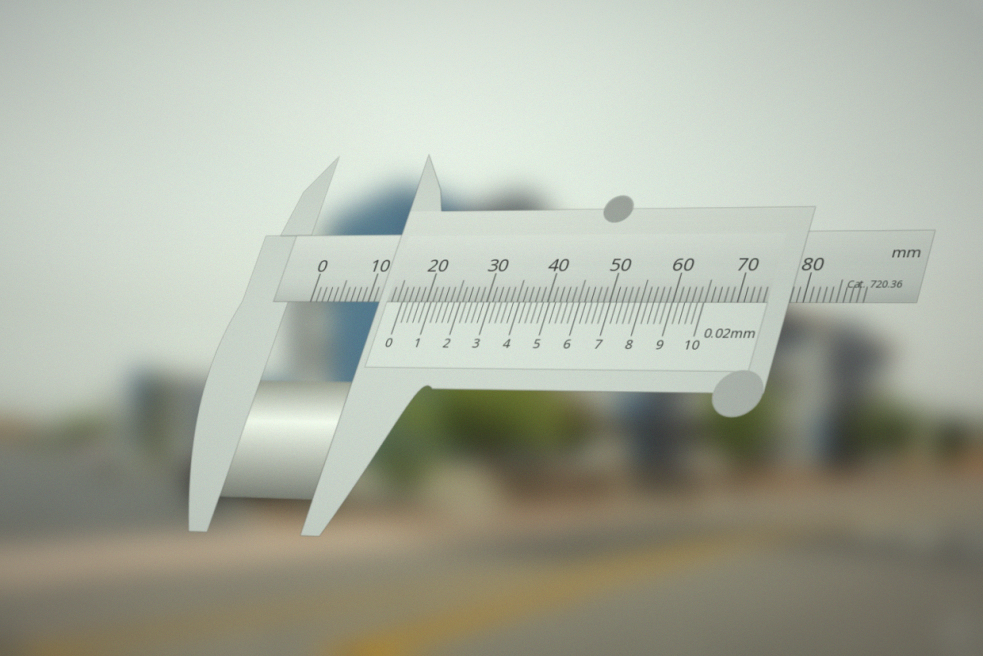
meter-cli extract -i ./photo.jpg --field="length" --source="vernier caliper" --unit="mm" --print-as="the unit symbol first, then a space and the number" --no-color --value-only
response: mm 15.8
